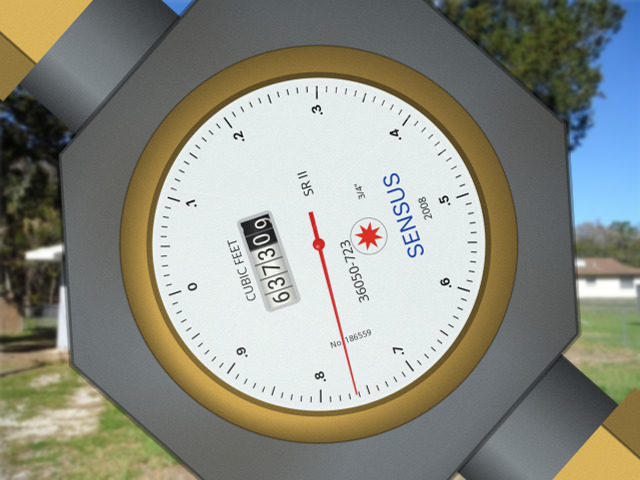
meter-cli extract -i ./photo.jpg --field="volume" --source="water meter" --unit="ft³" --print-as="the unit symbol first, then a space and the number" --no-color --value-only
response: ft³ 637308.76
